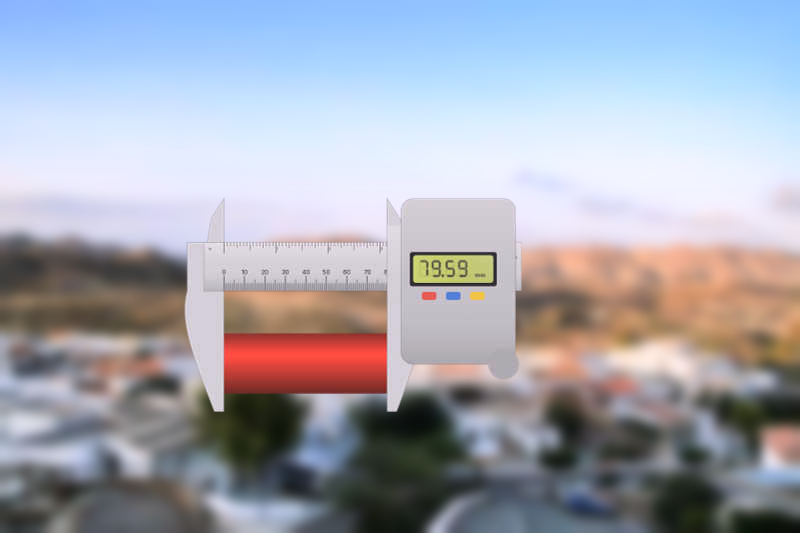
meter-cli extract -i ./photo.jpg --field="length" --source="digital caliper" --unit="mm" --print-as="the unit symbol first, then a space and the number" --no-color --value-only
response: mm 79.59
